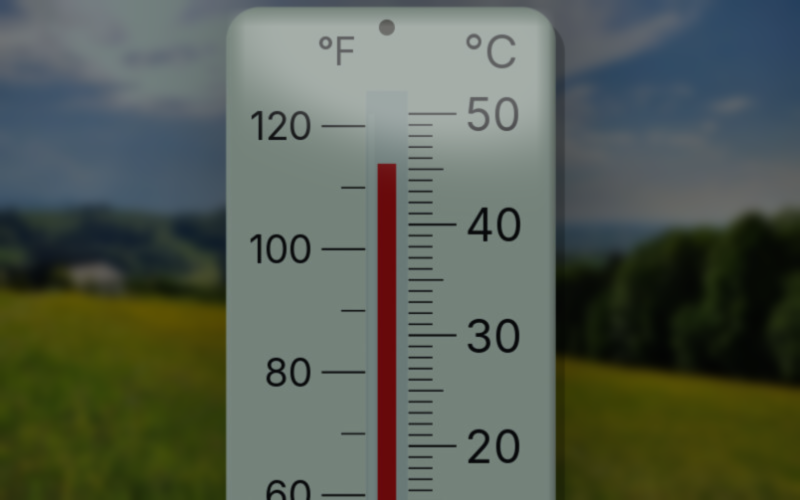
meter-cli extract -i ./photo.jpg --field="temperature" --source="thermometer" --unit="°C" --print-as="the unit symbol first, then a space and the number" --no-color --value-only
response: °C 45.5
